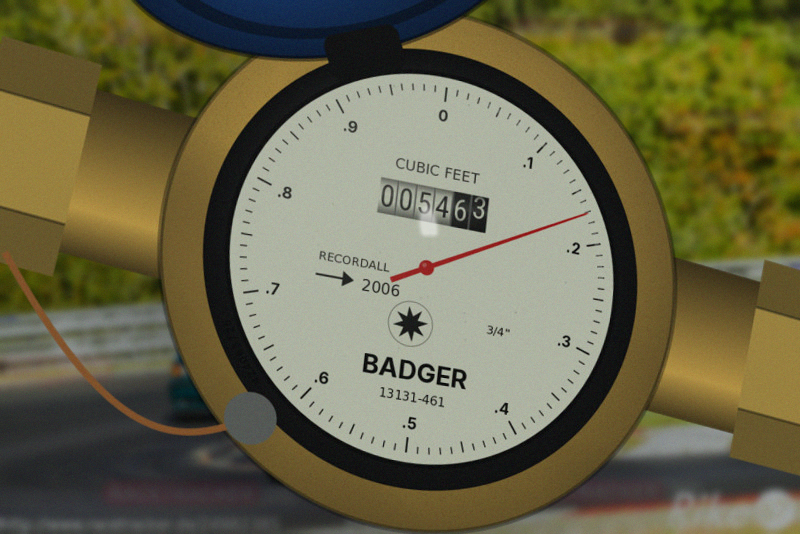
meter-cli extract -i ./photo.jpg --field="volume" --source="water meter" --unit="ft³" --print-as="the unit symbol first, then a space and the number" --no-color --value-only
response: ft³ 5463.17
